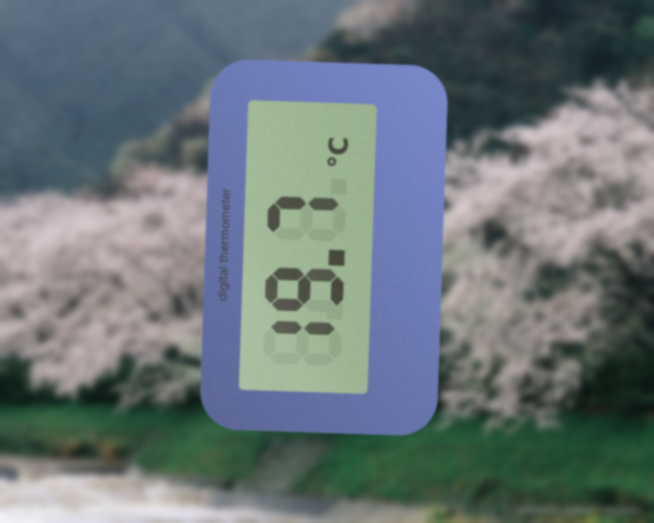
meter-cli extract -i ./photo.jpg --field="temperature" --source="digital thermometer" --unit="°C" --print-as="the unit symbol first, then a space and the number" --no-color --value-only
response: °C 19.7
